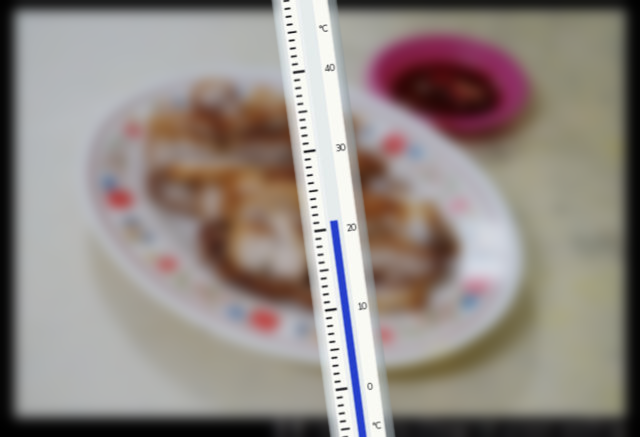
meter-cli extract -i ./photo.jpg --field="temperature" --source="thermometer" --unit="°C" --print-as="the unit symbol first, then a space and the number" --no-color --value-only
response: °C 21
